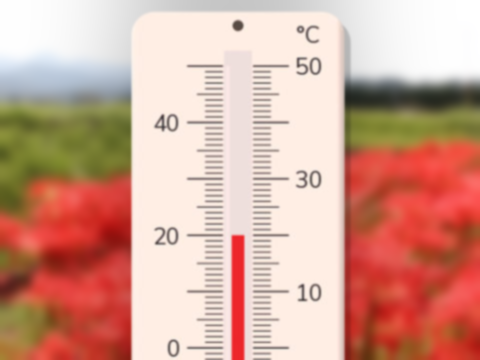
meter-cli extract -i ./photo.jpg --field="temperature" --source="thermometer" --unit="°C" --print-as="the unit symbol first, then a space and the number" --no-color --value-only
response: °C 20
